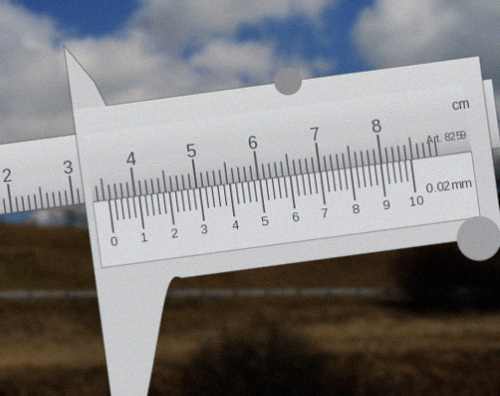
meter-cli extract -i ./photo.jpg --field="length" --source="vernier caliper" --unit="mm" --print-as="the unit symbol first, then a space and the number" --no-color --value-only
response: mm 35.8
